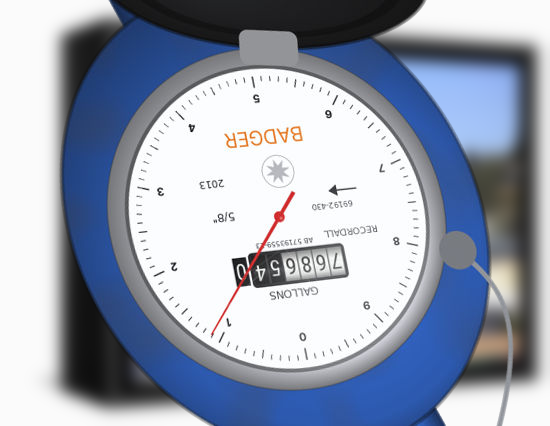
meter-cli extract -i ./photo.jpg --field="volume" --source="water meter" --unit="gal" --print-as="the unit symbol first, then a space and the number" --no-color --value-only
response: gal 7686541.1
